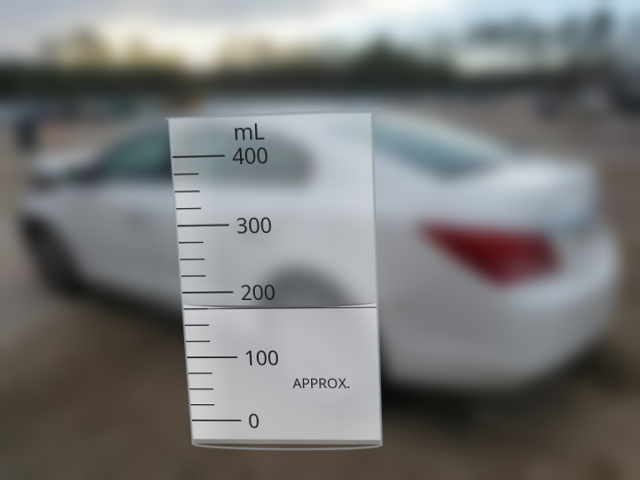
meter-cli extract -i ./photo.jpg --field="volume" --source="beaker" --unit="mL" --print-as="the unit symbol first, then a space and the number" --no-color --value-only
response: mL 175
